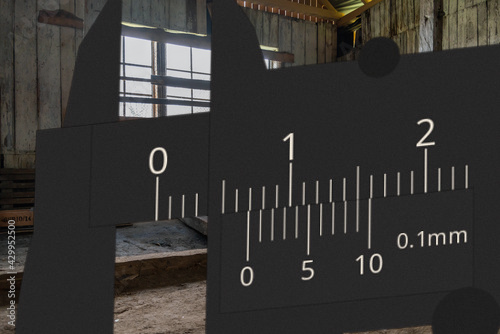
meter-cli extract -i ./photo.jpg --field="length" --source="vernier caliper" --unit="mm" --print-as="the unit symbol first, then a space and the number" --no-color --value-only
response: mm 6.9
